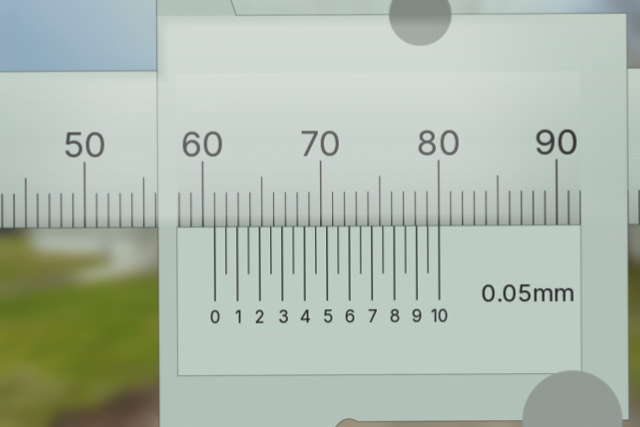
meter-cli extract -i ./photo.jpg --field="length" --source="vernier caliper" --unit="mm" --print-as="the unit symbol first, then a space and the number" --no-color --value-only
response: mm 61.0
